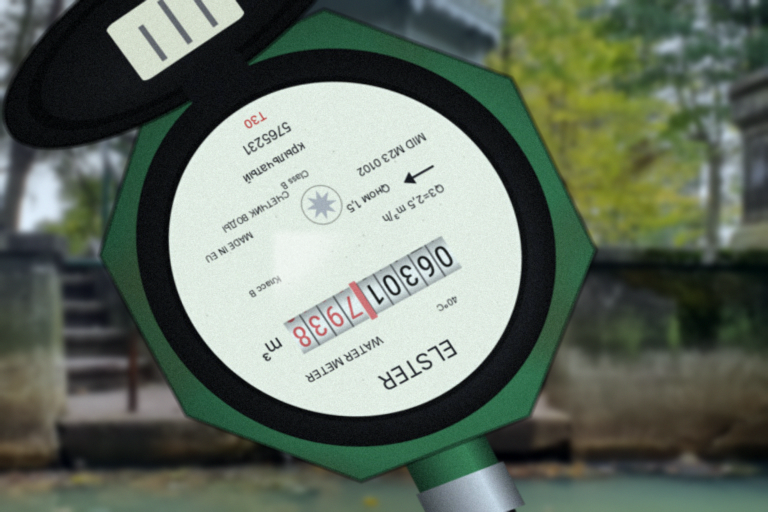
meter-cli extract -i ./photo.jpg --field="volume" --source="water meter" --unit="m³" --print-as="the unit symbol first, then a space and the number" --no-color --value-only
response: m³ 6301.7938
